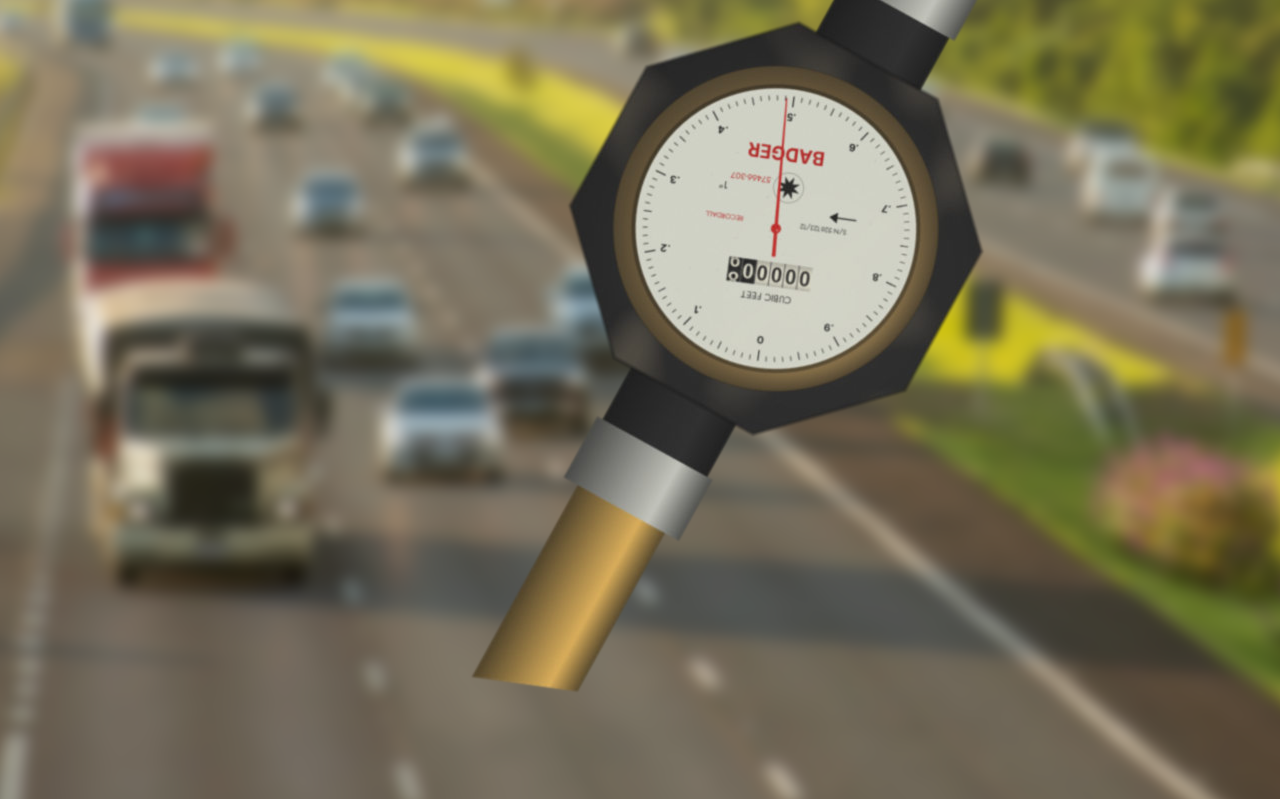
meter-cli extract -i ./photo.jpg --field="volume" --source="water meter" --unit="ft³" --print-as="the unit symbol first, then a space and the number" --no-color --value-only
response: ft³ 8.49
